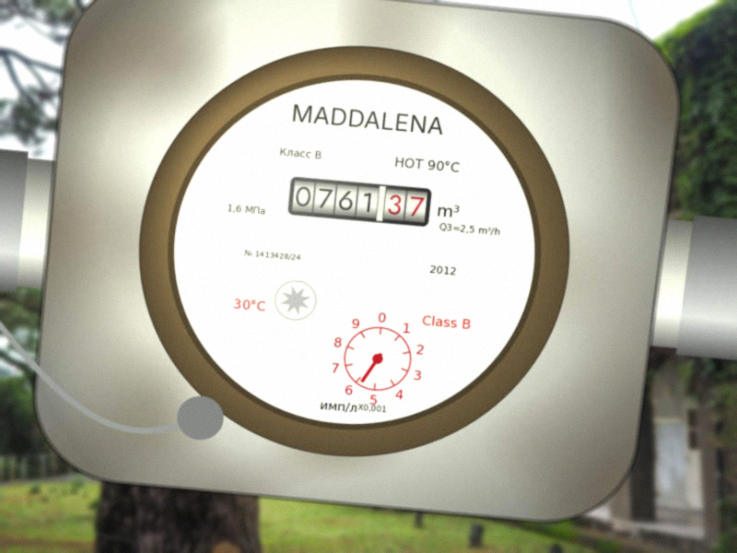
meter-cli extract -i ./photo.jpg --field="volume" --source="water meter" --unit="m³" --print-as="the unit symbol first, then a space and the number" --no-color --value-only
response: m³ 761.375
